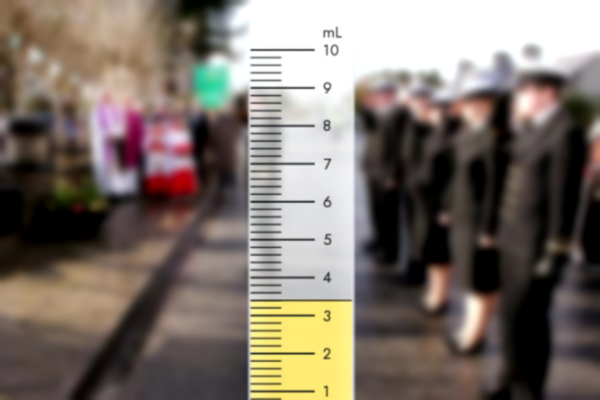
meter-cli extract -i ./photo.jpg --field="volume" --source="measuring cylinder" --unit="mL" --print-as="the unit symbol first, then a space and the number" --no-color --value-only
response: mL 3.4
